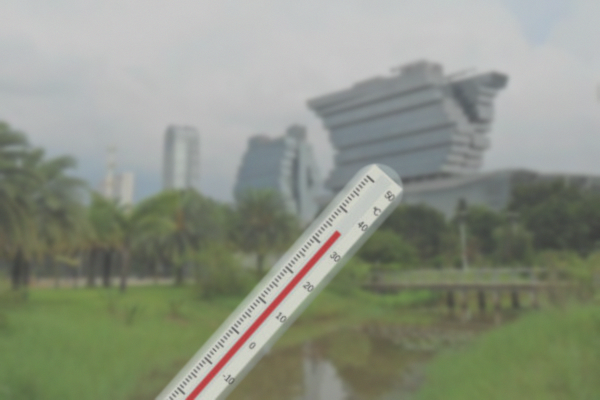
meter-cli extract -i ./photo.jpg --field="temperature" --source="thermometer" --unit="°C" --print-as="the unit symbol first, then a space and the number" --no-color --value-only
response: °C 35
